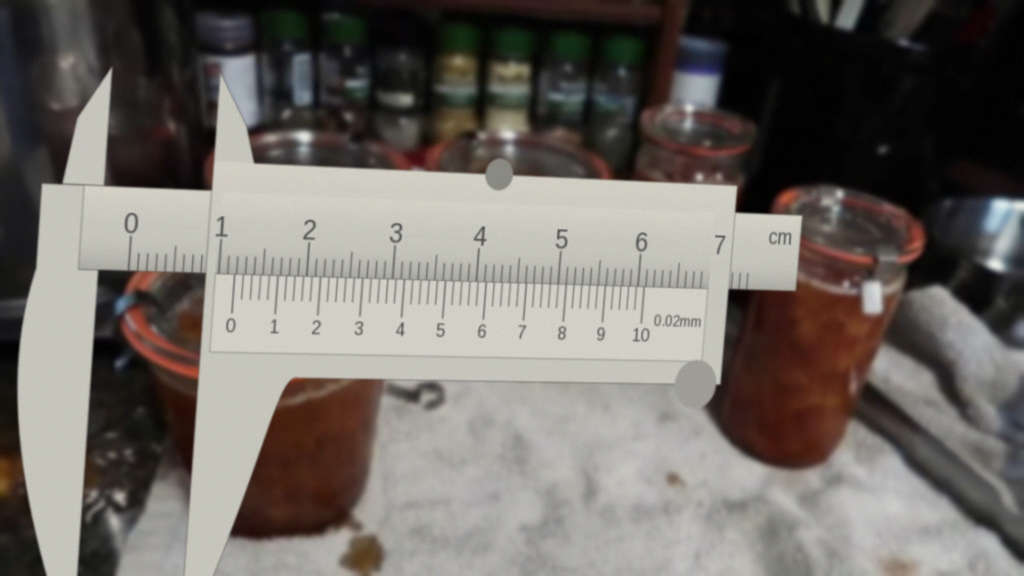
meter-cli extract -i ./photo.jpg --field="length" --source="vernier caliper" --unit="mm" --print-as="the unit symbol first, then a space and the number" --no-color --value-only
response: mm 11.8
